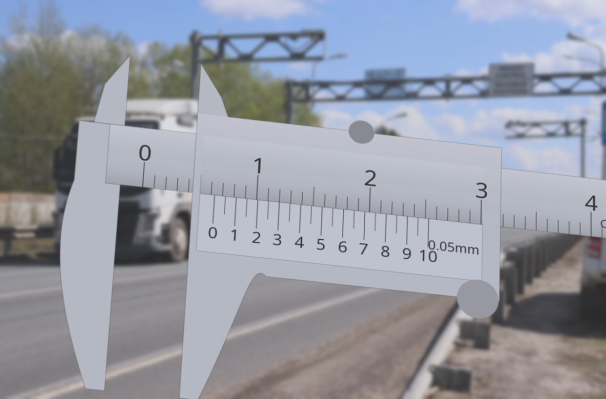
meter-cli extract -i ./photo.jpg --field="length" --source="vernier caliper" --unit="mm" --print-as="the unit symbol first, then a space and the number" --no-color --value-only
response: mm 6.3
